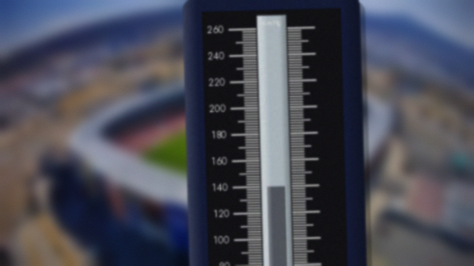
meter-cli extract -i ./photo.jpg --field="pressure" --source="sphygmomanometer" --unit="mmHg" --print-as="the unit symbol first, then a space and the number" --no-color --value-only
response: mmHg 140
